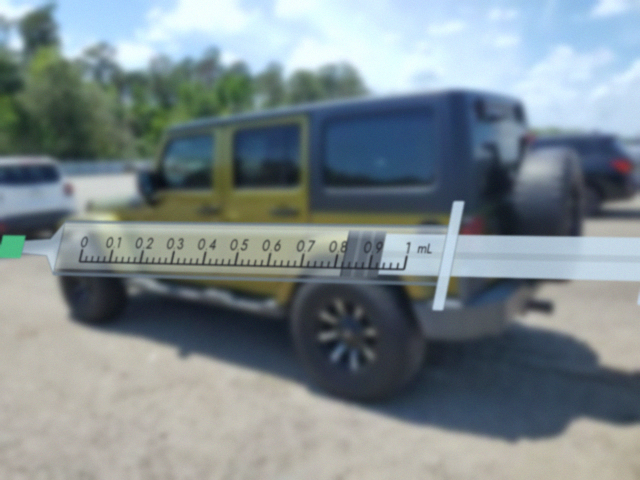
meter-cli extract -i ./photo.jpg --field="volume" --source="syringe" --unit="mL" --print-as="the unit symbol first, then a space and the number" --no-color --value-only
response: mL 0.82
